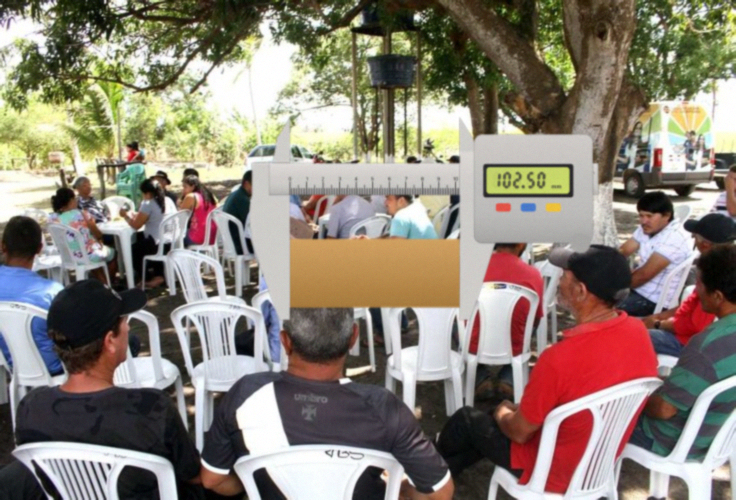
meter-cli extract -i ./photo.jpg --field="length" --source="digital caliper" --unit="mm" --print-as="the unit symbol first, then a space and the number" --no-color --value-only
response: mm 102.50
